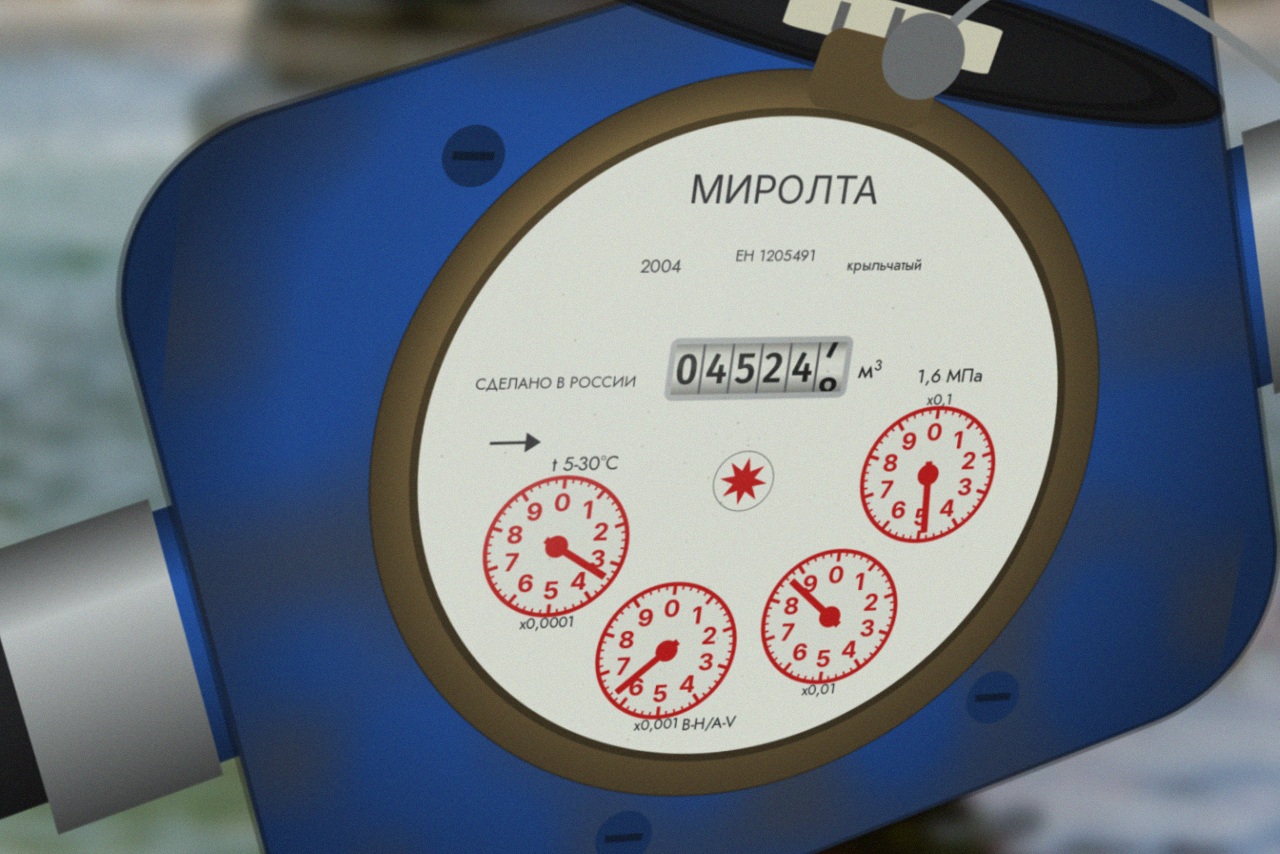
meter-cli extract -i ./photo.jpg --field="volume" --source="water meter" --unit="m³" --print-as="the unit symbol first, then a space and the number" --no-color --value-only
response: m³ 45247.4863
